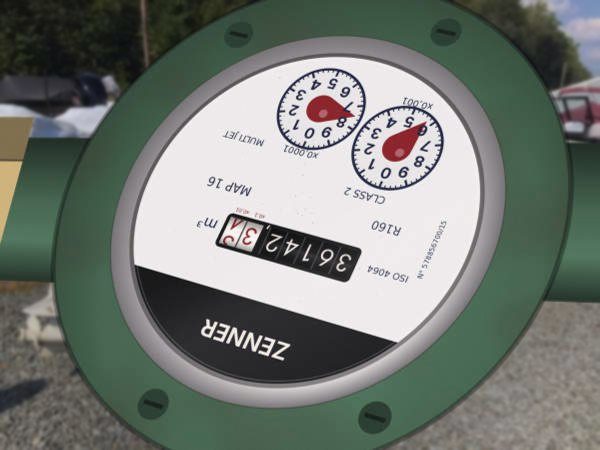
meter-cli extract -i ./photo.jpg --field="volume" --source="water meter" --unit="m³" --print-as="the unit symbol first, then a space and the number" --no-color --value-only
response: m³ 36142.3357
